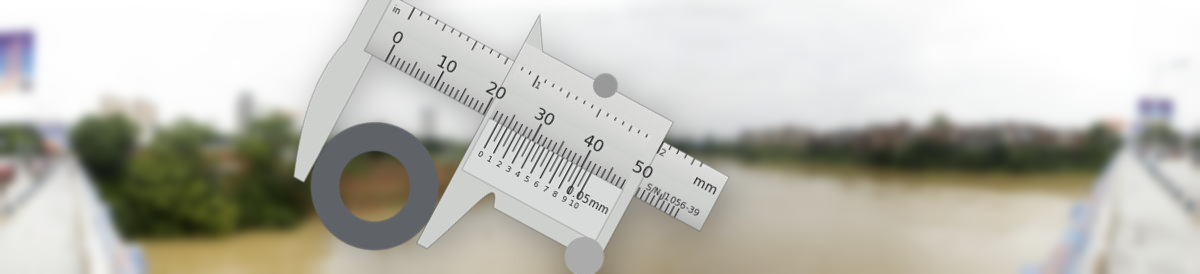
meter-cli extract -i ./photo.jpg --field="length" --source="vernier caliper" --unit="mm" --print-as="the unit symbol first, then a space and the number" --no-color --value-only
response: mm 23.0
